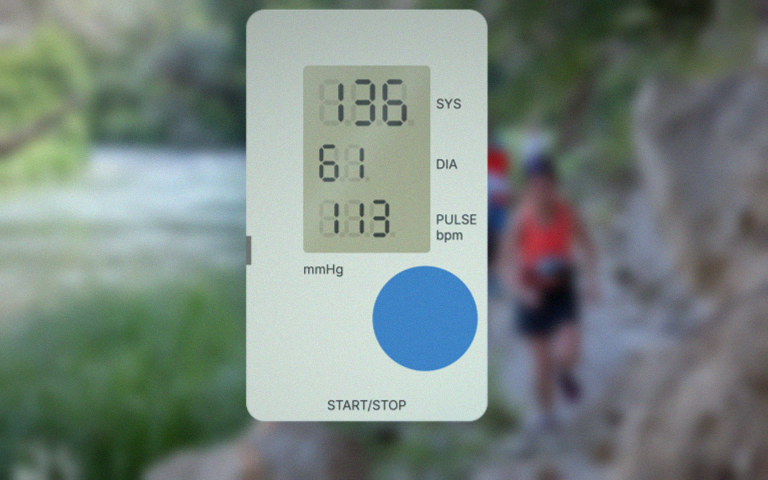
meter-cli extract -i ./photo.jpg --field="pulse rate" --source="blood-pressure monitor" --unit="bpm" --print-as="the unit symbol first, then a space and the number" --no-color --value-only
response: bpm 113
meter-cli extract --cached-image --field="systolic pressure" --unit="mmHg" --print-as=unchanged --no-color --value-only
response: mmHg 136
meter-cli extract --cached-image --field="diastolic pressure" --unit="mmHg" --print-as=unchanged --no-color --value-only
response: mmHg 61
